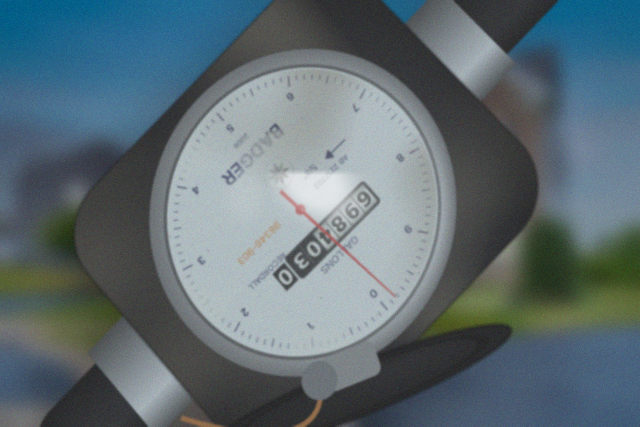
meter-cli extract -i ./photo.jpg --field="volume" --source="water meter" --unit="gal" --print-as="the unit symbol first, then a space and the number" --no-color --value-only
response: gal 6984029.8
